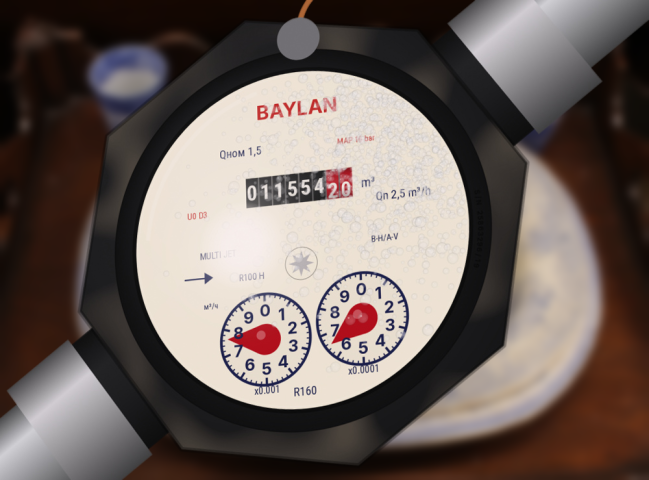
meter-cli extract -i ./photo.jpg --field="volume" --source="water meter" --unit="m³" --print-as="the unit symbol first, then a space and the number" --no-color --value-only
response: m³ 11554.1976
